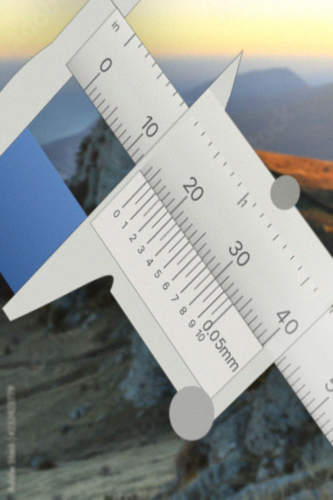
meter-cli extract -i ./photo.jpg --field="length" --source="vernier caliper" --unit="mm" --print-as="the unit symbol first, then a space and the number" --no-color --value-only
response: mm 14.8
